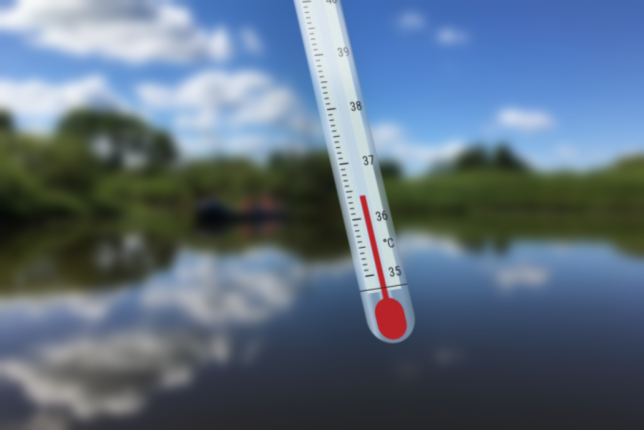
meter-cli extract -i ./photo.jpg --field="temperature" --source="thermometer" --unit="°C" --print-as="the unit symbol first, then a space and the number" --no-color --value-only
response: °C 36.4
